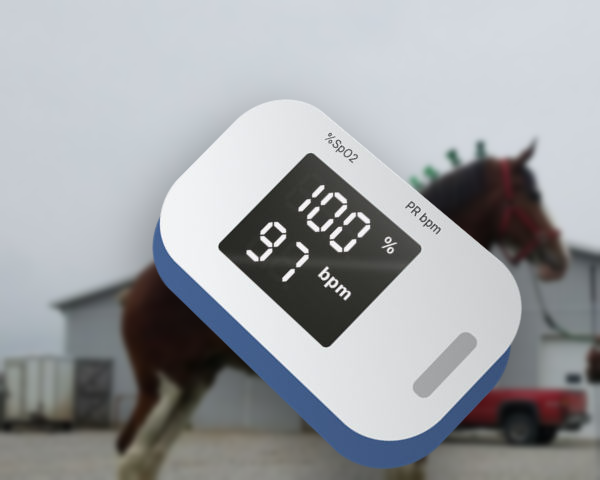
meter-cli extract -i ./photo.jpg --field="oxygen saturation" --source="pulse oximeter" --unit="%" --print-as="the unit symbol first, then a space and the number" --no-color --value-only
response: % 100
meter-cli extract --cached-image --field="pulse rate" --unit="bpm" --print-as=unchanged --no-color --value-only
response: bpm 97
